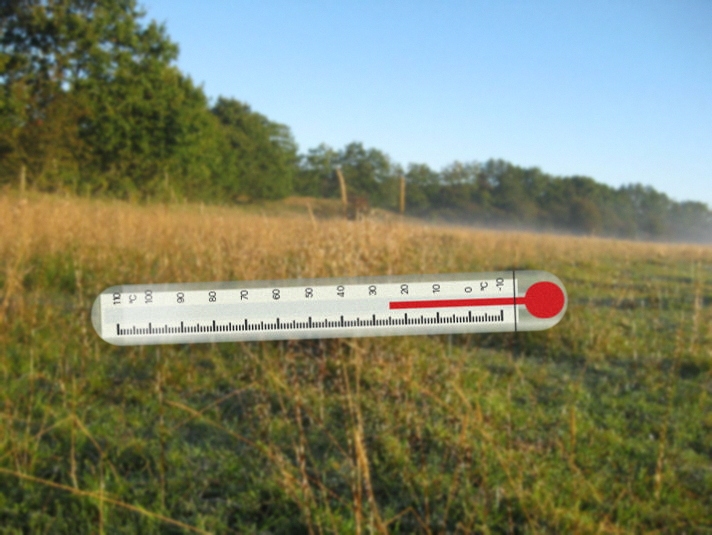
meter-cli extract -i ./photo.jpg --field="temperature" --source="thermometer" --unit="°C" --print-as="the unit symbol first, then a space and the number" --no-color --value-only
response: °C 25
